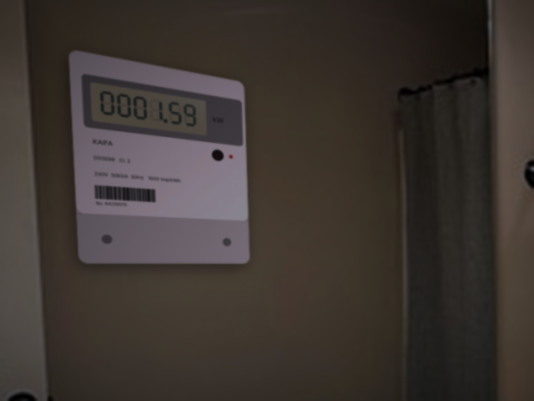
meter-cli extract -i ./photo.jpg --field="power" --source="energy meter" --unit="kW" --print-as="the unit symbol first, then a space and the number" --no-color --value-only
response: kW 1.59
